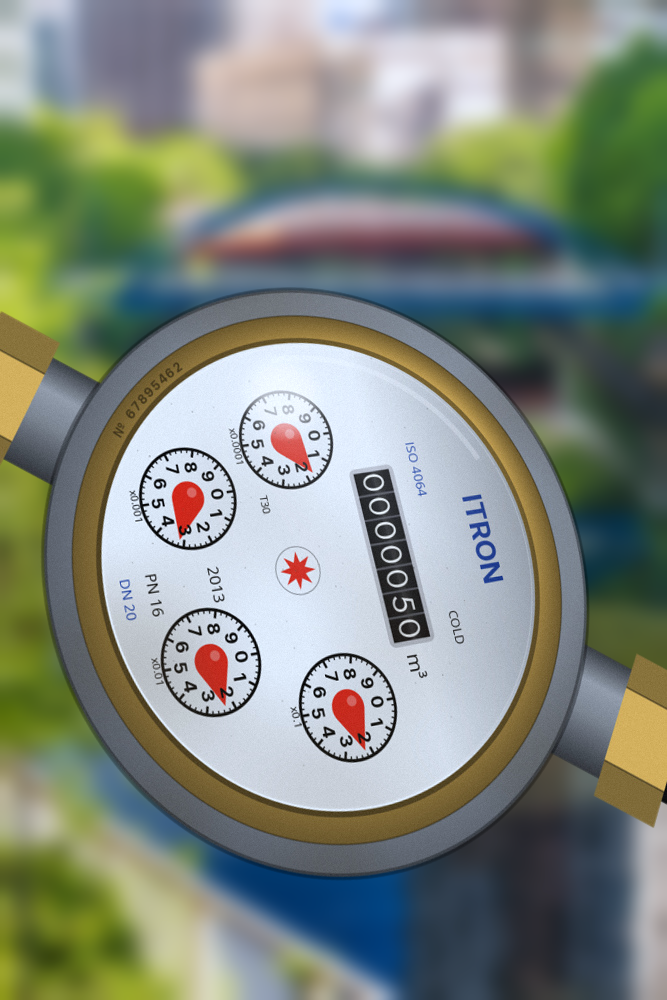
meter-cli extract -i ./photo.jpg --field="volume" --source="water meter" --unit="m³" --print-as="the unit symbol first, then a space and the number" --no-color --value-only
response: m³ 50.2231
